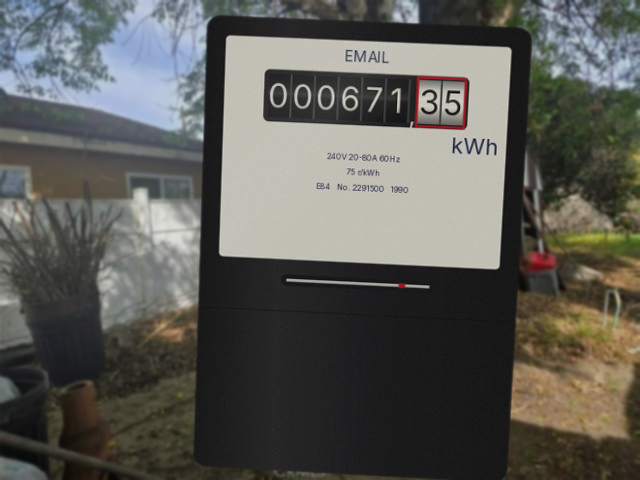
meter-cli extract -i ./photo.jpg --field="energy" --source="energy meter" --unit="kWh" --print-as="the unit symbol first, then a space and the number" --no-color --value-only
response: kWh 671.35
